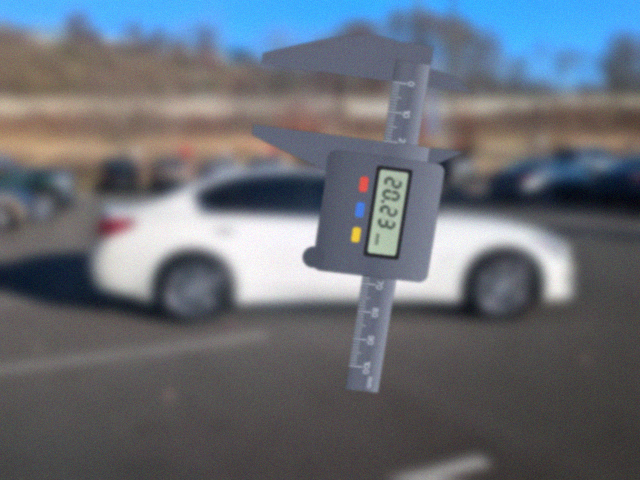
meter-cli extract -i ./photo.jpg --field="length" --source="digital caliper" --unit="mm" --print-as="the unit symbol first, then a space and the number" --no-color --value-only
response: mm 20.23
